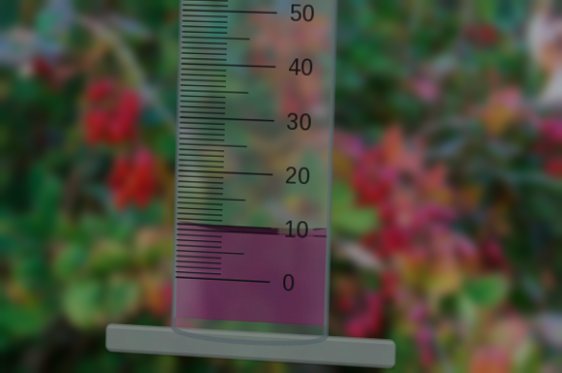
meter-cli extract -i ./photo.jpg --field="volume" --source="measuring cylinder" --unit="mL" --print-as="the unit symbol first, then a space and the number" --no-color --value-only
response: mL 9
